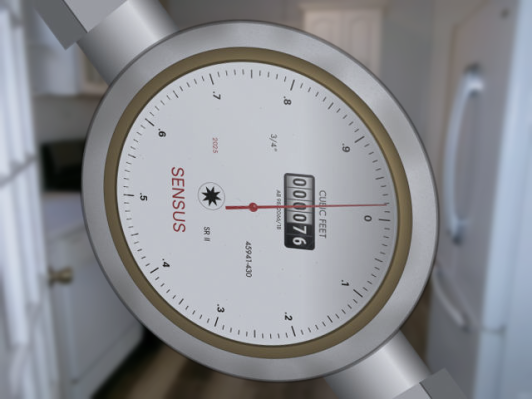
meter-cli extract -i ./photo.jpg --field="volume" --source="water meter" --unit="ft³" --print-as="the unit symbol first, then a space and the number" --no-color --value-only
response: ft³ 75.98
